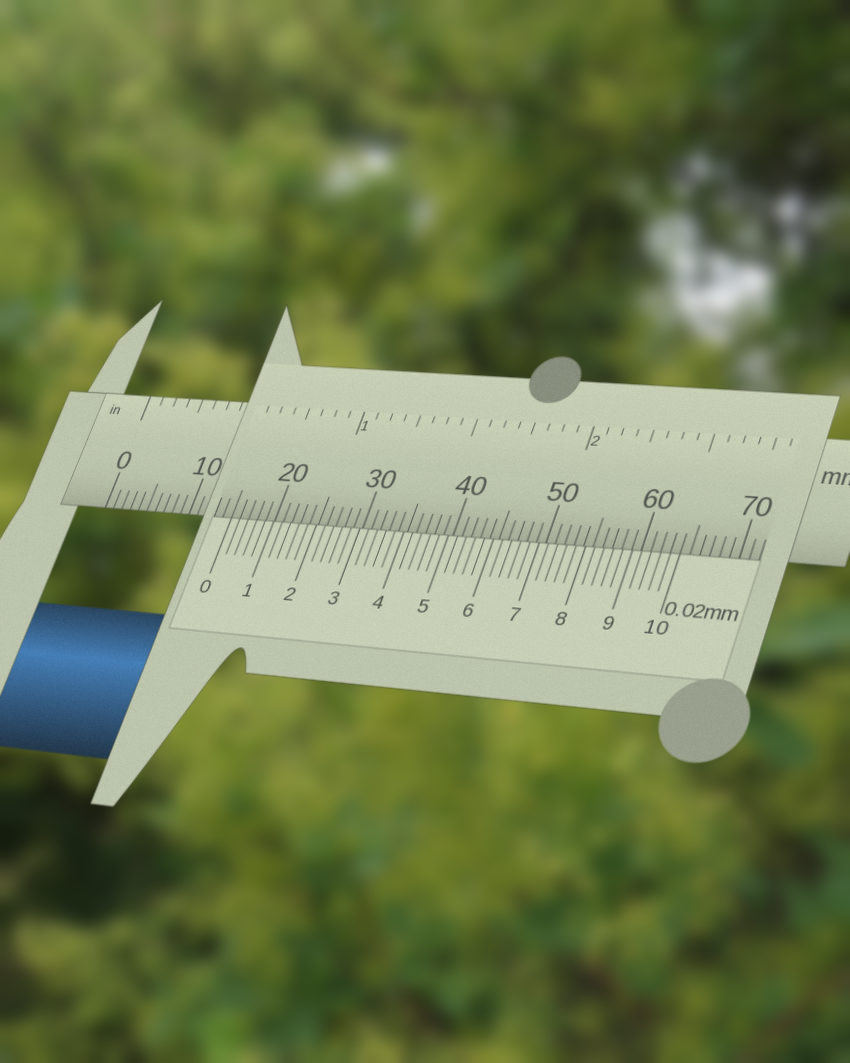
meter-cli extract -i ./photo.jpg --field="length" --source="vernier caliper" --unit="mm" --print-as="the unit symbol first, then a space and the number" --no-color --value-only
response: mm 15.0
